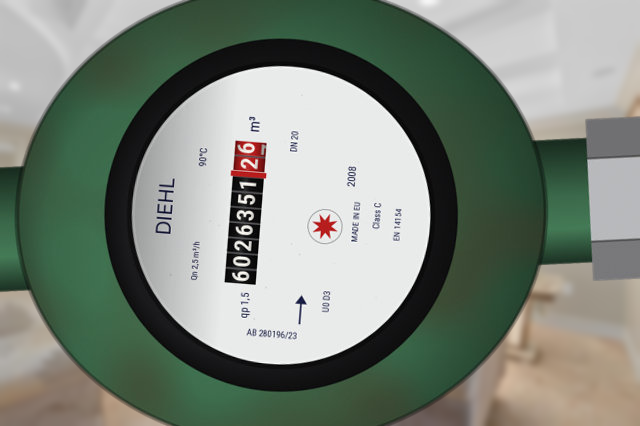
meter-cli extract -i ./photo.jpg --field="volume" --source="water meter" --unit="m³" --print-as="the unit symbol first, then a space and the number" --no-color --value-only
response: m³ 6026351.26
